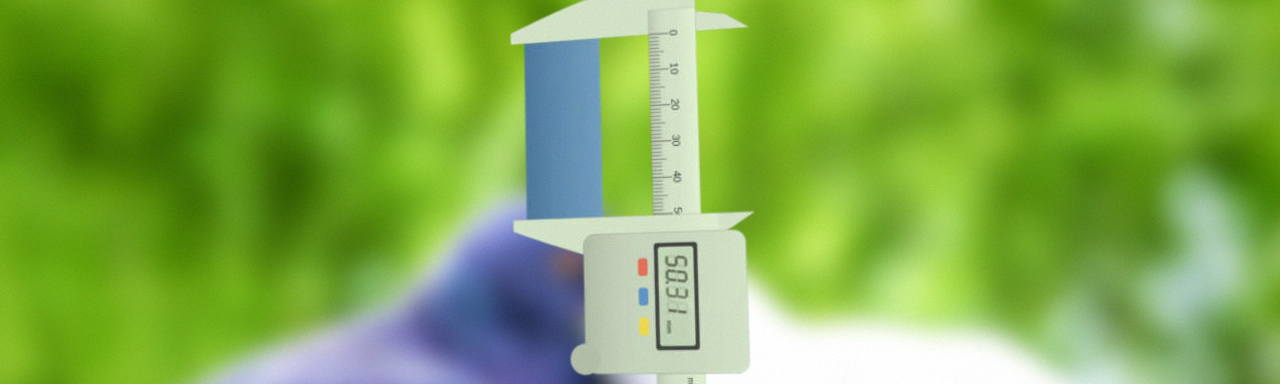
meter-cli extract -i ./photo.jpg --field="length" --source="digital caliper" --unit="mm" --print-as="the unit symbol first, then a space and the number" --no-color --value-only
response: mm 50.31
